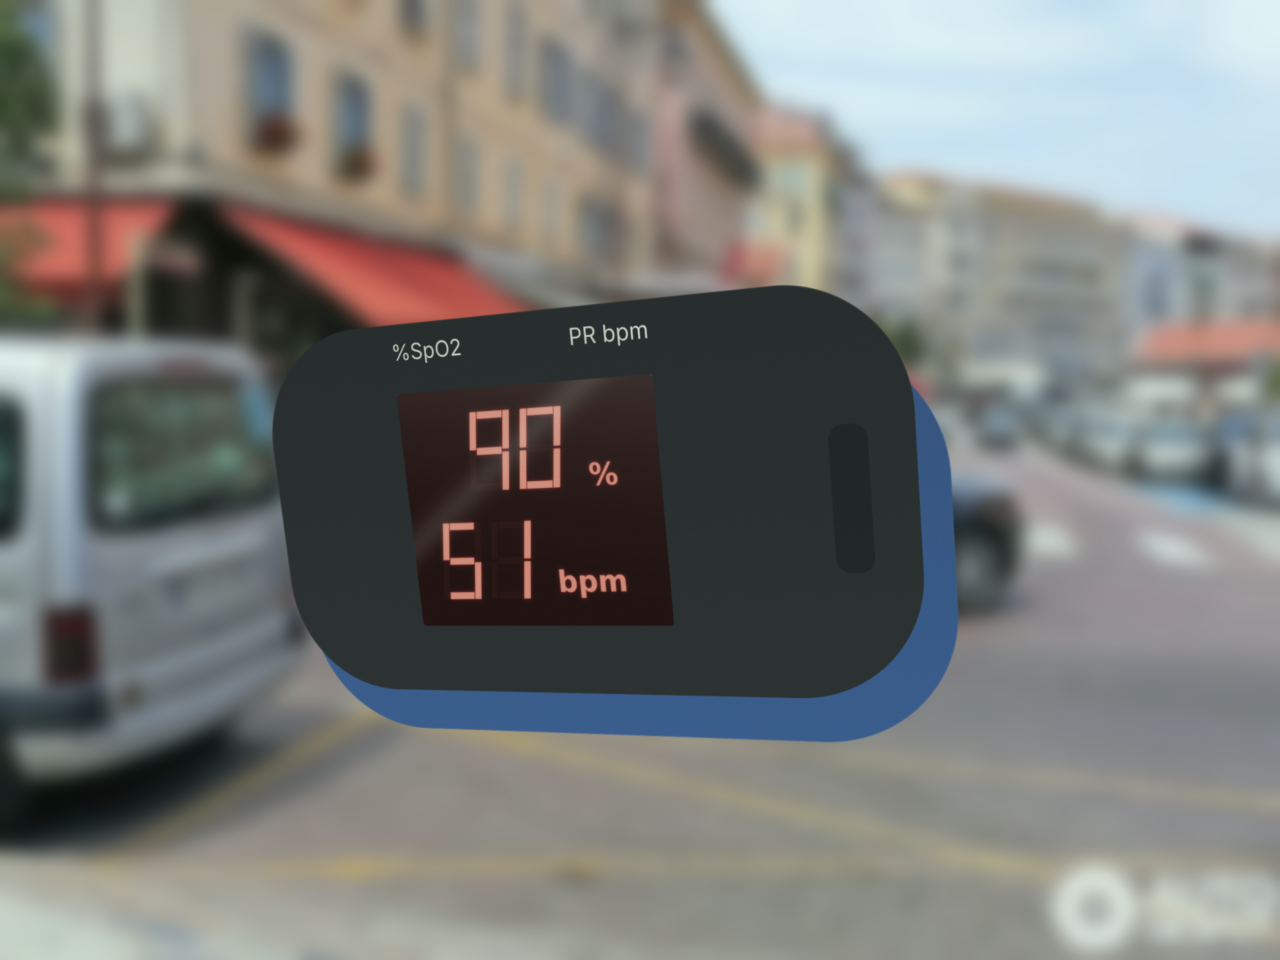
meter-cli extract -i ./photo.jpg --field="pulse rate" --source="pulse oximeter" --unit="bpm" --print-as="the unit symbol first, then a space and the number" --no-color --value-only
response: bpm 51
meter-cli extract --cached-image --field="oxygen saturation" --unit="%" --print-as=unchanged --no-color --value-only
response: % 90
